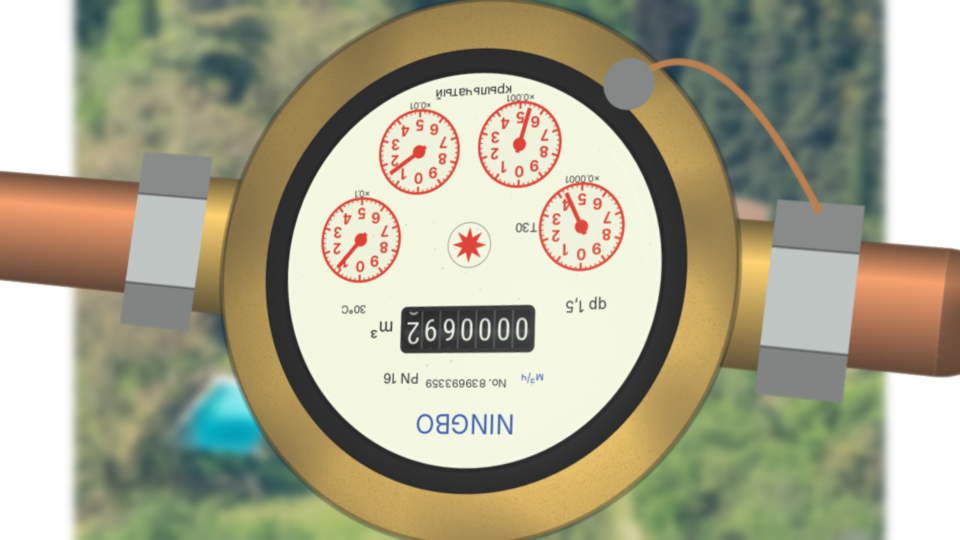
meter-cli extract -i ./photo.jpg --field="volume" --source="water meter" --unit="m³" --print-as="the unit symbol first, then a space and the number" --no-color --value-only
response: m³ 692.1154
